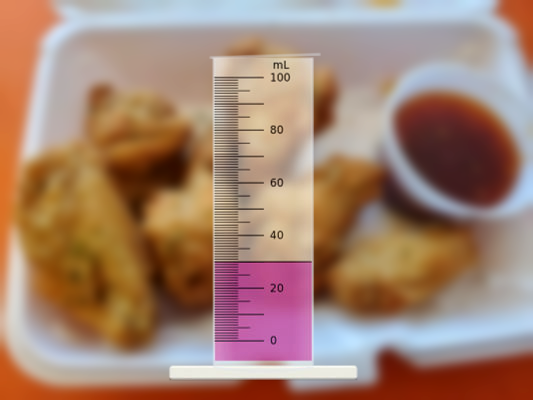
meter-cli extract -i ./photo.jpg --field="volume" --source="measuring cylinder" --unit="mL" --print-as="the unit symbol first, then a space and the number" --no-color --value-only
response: mL 30
